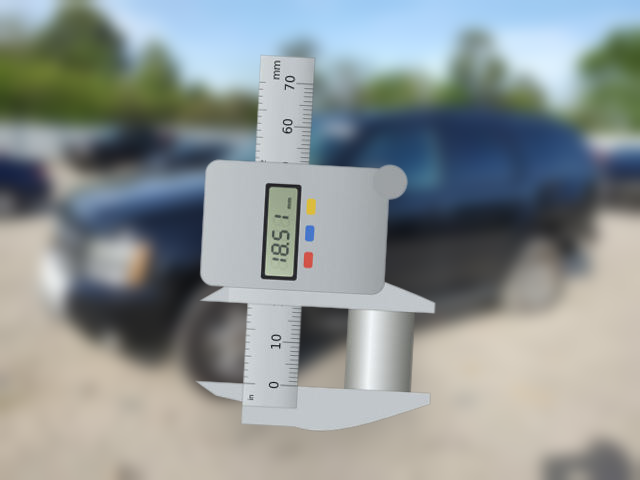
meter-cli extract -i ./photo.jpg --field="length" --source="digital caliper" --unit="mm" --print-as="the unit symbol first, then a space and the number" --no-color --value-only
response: mm 18.51
